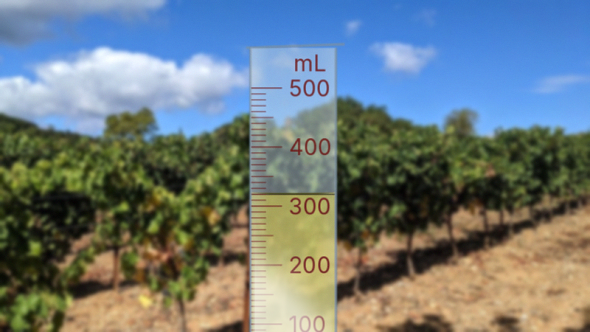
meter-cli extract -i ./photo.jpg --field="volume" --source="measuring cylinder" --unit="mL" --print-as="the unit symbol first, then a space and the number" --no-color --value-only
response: mL 320
